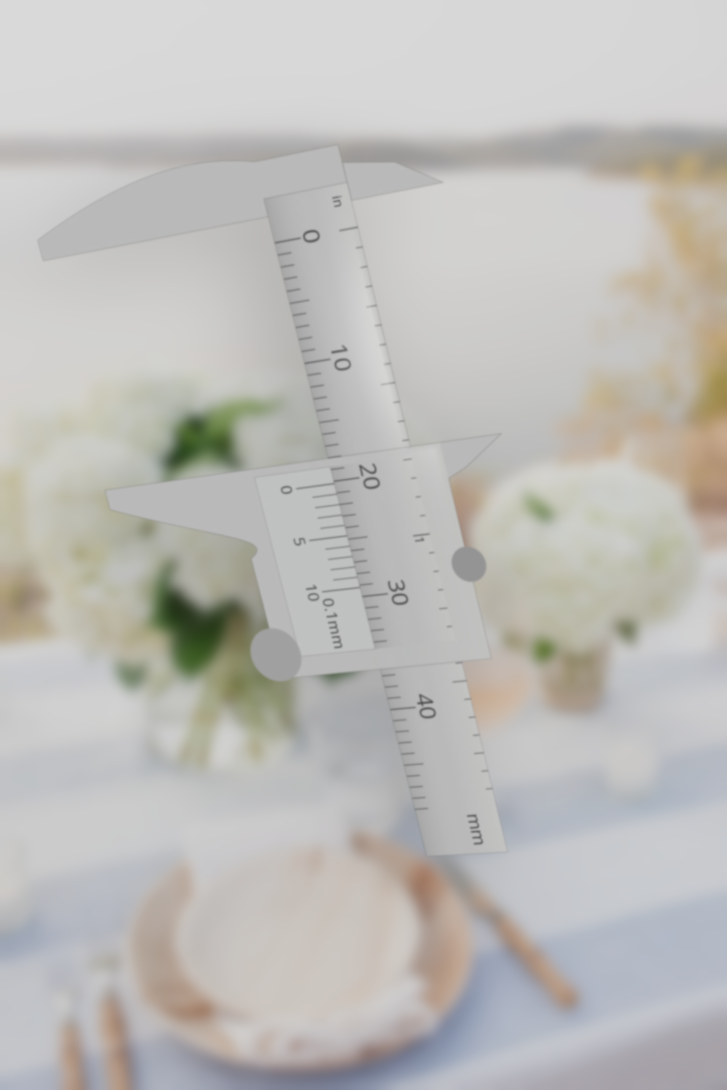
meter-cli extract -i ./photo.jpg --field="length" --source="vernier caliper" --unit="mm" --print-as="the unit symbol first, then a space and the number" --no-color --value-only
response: mm 20.2
